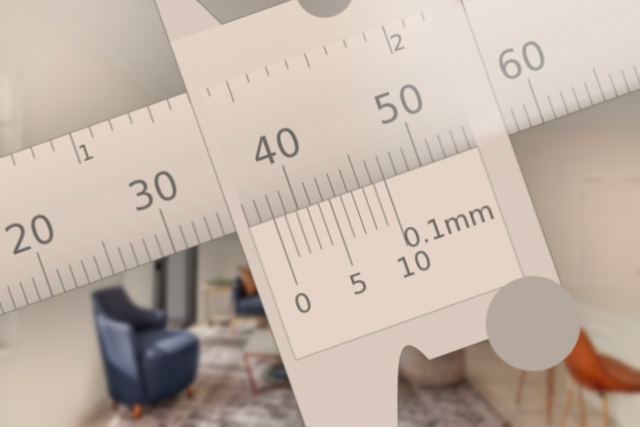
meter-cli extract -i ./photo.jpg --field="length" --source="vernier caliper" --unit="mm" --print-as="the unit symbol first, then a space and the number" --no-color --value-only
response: mm 38.0
